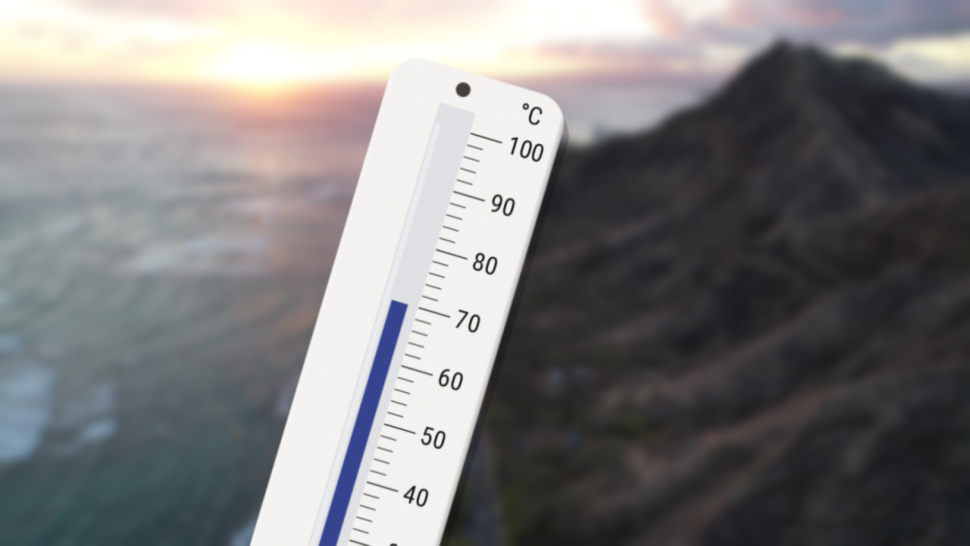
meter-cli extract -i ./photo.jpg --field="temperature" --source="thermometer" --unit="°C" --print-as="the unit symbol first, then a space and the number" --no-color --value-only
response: °C 70
